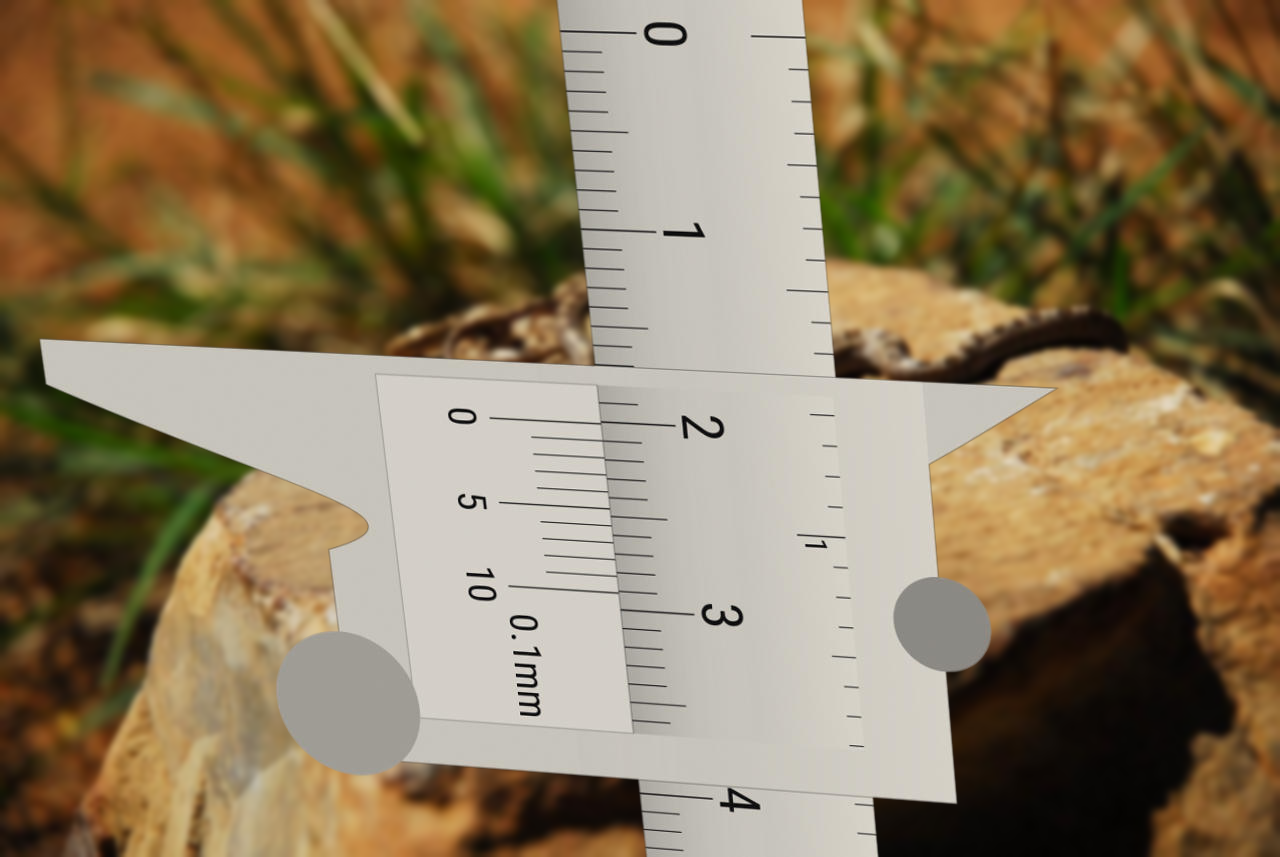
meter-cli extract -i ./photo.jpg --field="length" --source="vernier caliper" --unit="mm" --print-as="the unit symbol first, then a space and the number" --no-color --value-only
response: mm 20.1
